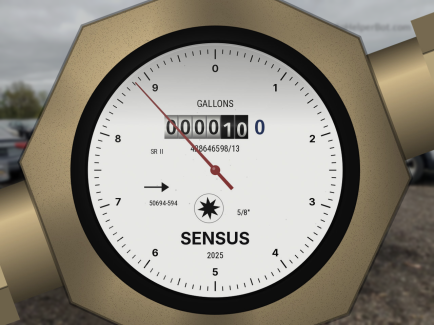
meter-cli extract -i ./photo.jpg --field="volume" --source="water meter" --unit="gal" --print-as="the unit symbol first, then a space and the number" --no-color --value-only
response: gal 98.8
